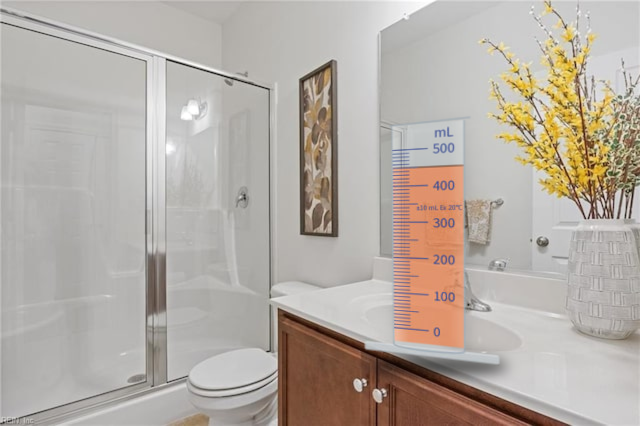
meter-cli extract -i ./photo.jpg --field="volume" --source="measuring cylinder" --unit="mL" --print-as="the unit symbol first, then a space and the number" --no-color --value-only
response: mL 450
